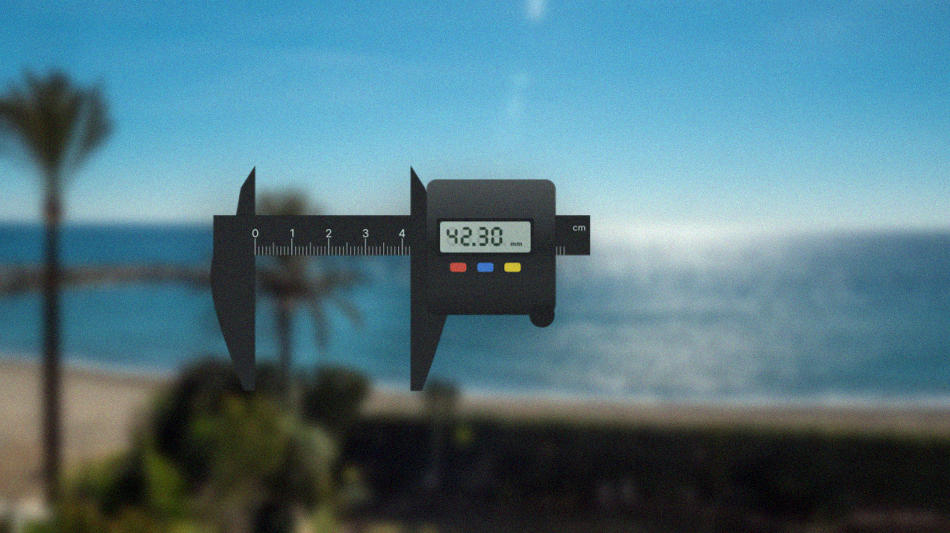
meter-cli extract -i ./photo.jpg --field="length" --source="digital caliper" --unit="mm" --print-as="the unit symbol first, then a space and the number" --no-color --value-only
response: mm 42.30
